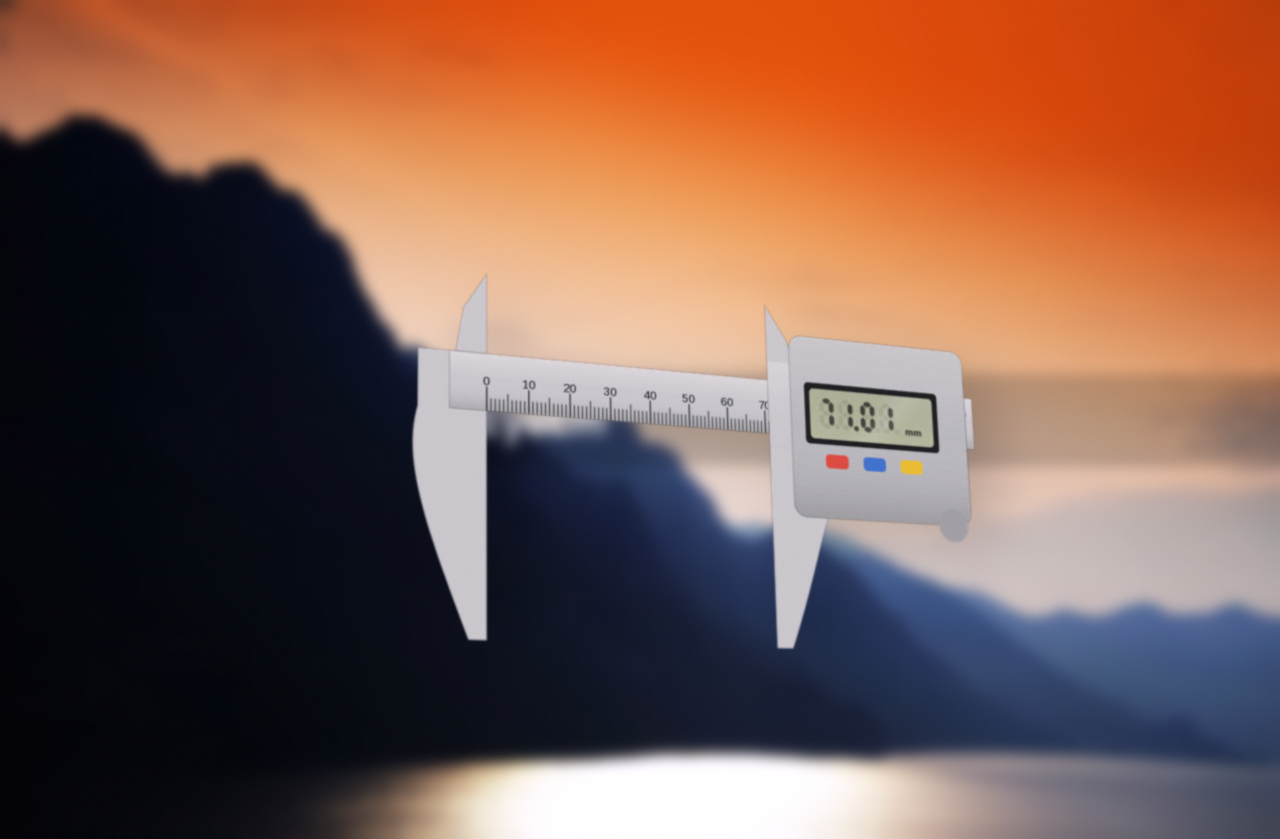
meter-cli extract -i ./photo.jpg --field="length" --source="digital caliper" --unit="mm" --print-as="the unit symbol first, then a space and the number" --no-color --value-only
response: mm 71.01
